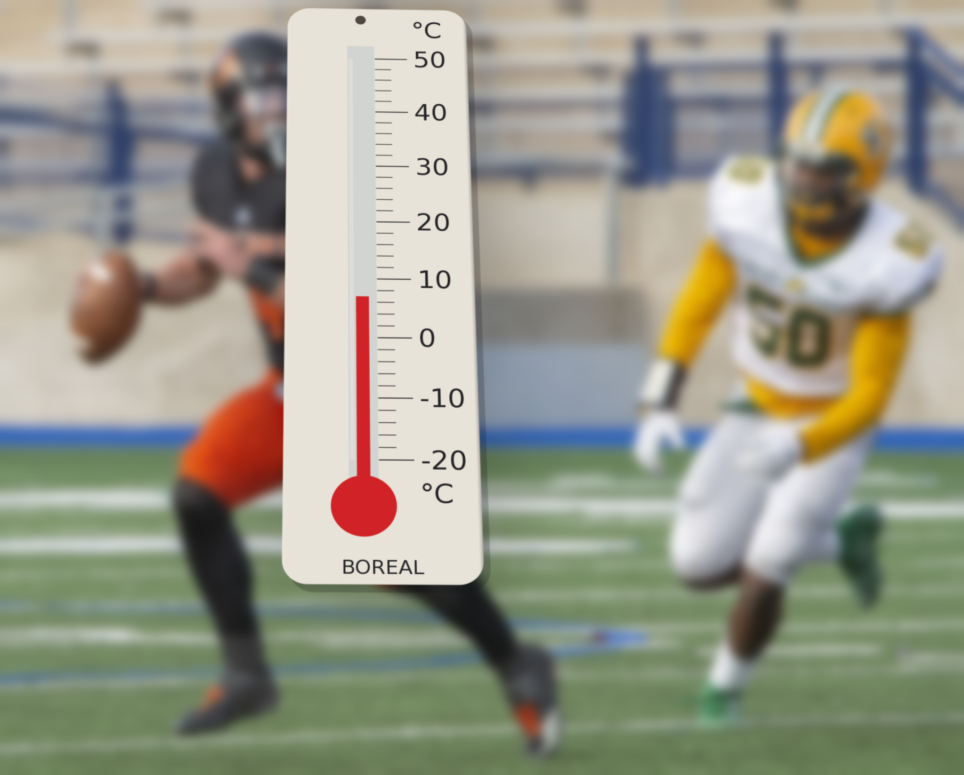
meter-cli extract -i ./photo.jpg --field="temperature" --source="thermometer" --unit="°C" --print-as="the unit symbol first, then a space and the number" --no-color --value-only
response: °C 7
